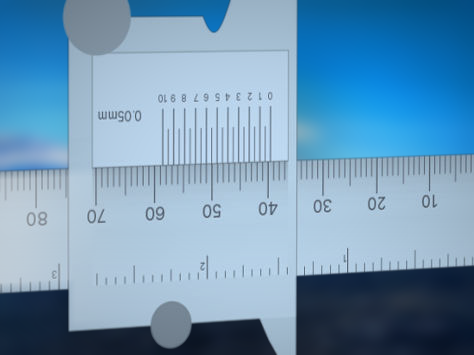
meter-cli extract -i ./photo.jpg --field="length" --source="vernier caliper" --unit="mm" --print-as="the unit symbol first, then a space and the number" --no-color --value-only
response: mm 39.6
